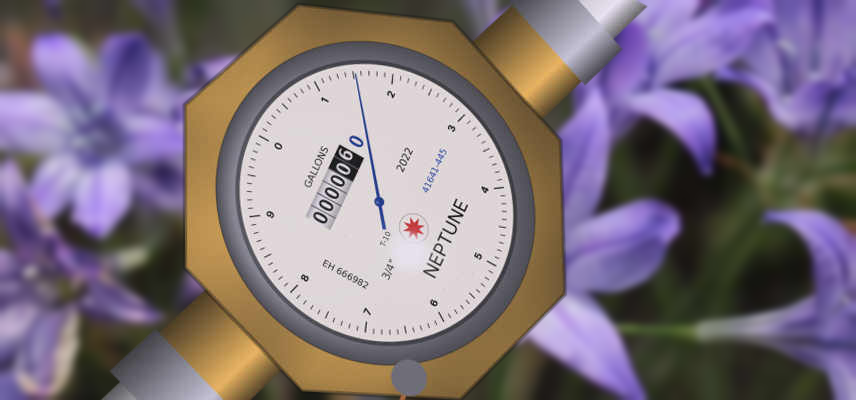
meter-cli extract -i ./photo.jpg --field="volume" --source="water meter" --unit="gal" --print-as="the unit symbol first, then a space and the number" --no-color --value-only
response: gal 61.5
